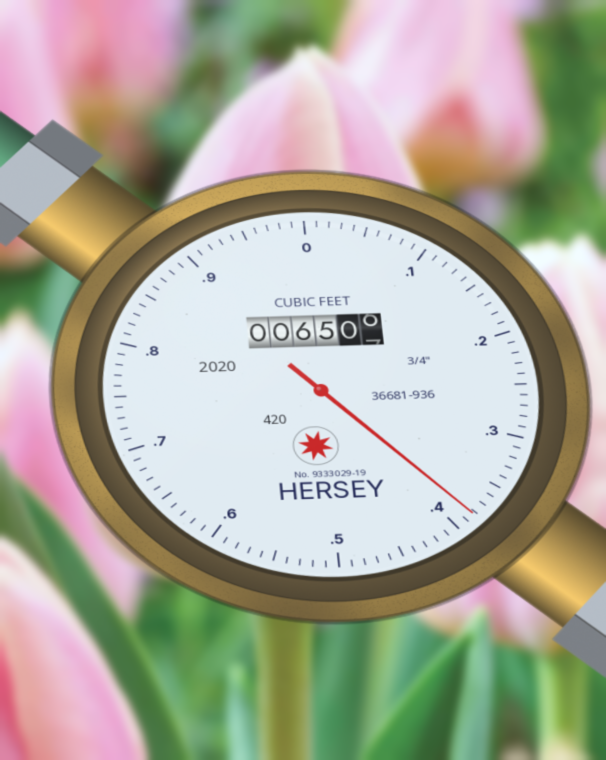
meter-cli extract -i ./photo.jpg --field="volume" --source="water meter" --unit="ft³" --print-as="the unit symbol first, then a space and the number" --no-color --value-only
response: ft³ 6506.38
